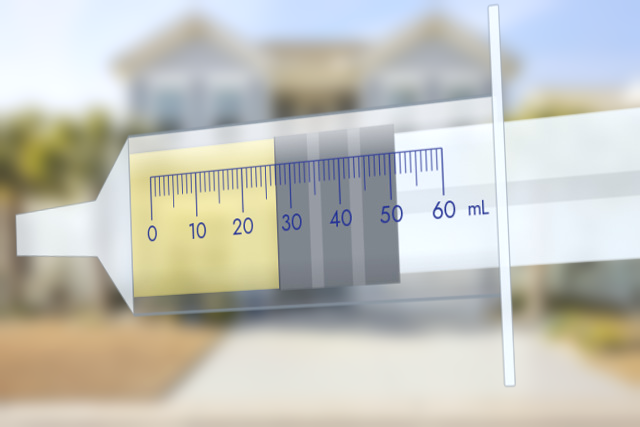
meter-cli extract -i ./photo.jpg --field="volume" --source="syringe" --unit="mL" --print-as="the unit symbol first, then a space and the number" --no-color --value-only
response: mL 27
